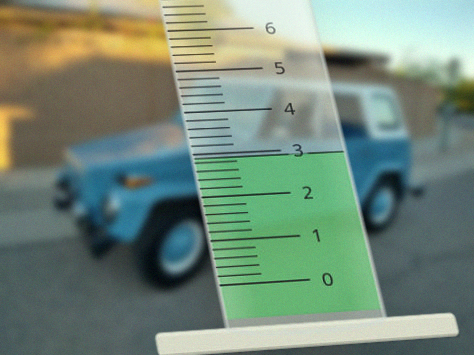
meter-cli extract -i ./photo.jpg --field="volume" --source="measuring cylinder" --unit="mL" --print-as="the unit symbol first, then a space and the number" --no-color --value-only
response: mL 2.9
